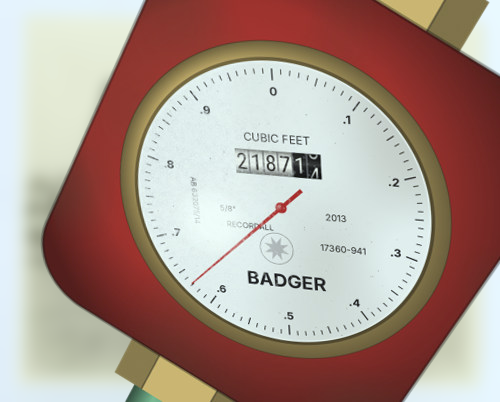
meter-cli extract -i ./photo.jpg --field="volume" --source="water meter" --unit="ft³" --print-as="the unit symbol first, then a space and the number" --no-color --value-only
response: ft³ 218713.63
